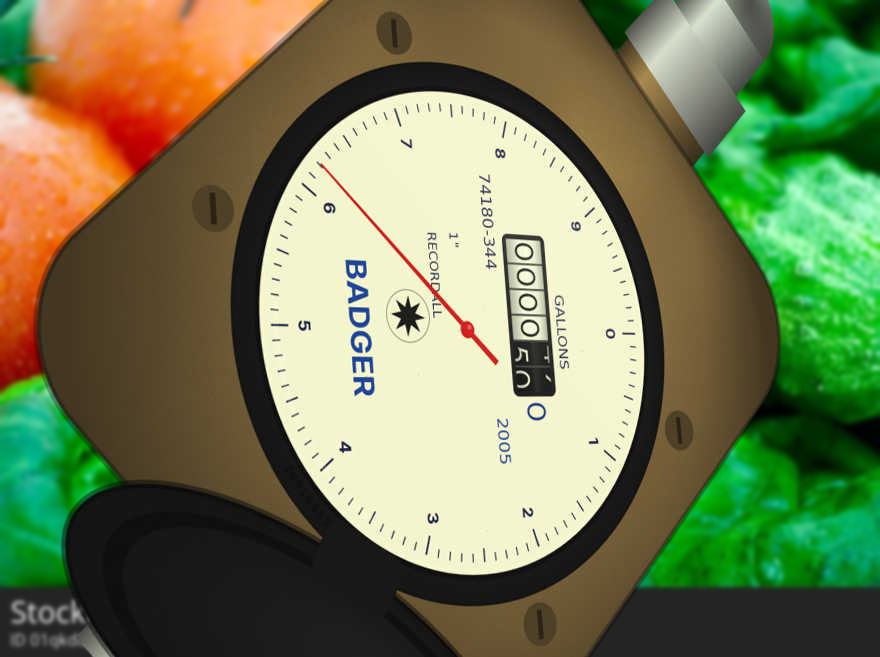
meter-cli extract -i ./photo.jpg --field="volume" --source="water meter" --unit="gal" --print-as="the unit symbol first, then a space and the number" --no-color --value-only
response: gal 496.2
